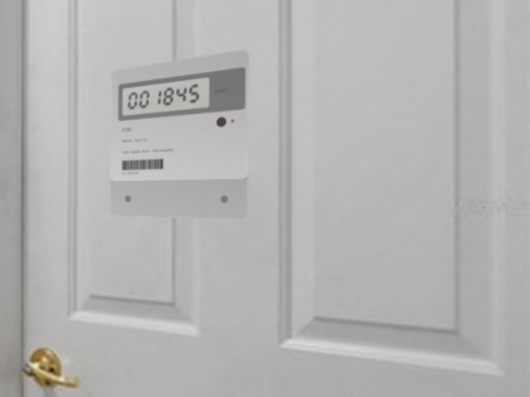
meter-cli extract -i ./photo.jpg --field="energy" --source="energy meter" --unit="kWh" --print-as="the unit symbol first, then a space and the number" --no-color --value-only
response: kWh 1845
